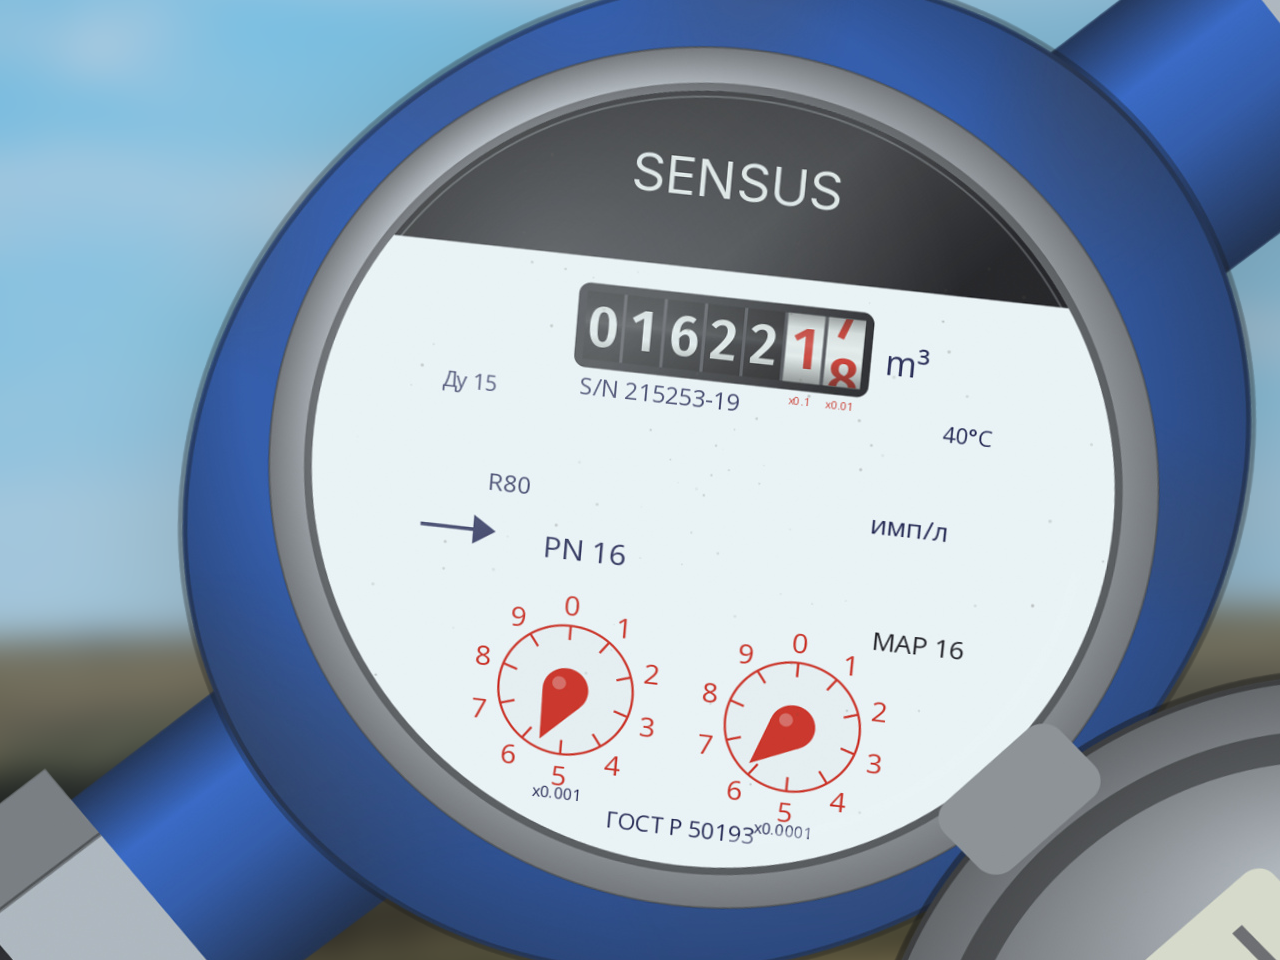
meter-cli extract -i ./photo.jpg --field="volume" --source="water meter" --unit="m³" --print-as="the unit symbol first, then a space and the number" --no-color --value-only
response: m³ 1622.1756
